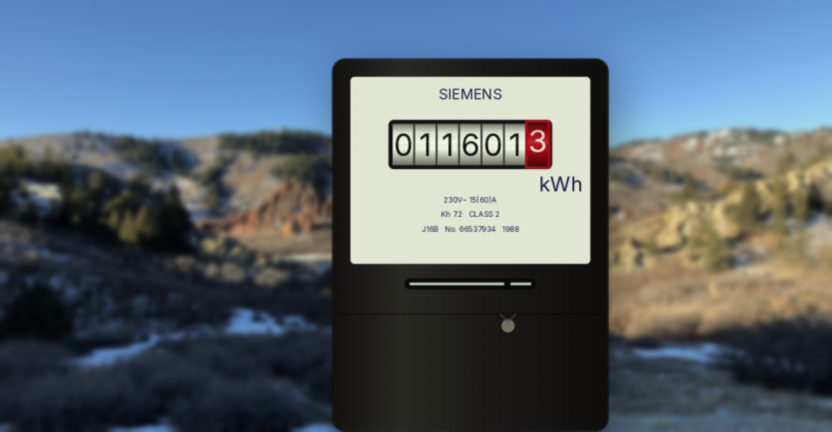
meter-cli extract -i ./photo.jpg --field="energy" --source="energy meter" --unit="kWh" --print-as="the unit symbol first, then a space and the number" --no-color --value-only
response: kWh 11601.3
